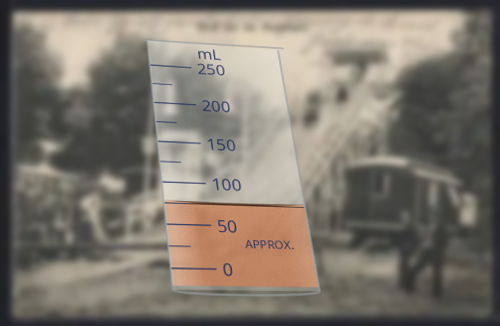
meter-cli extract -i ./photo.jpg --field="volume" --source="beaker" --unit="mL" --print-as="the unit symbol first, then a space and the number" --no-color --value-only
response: mL 75
